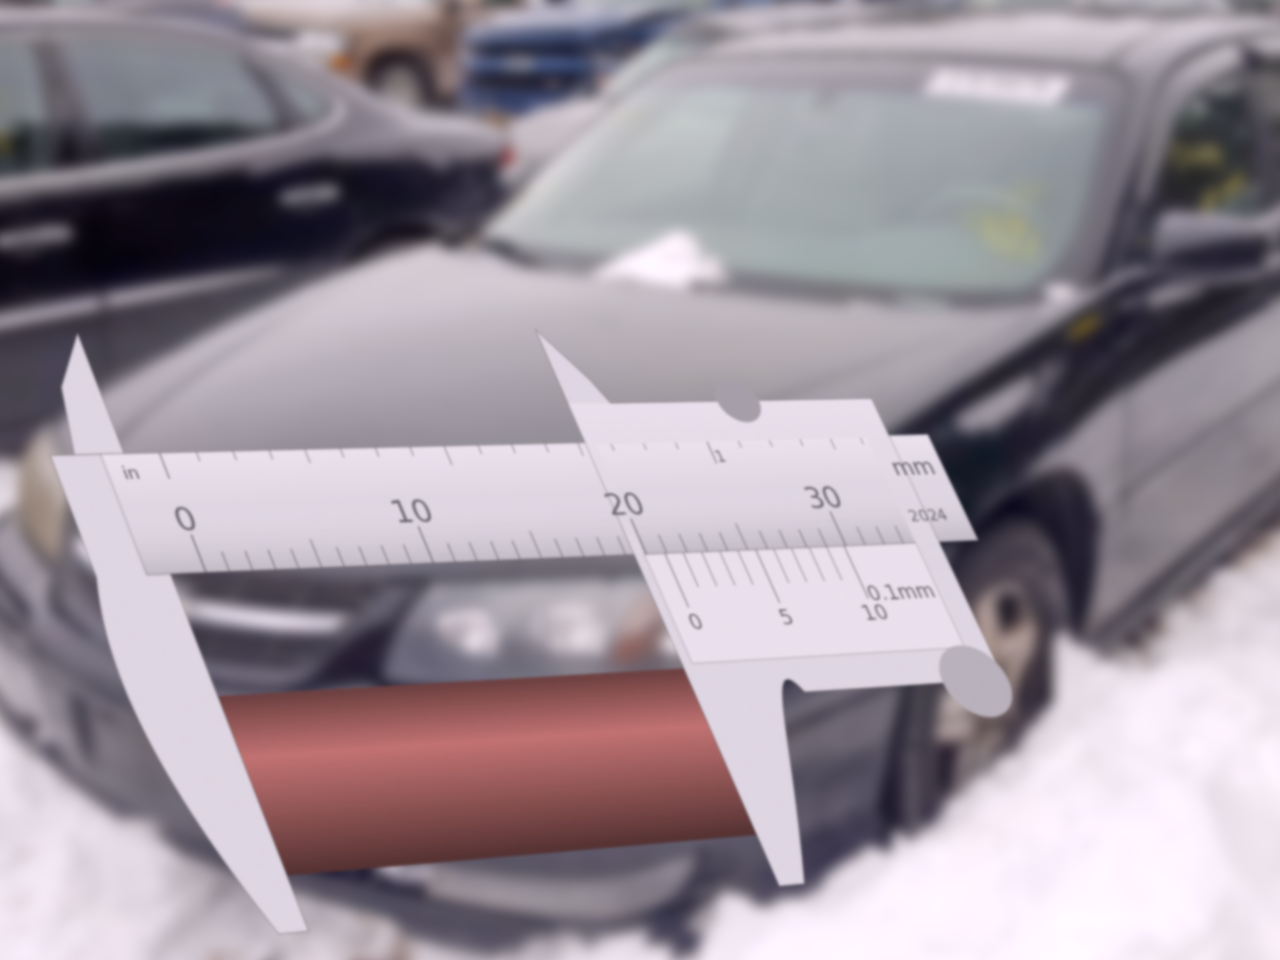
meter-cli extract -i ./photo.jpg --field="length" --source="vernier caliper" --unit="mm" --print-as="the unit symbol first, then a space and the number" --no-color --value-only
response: mm 20.9
